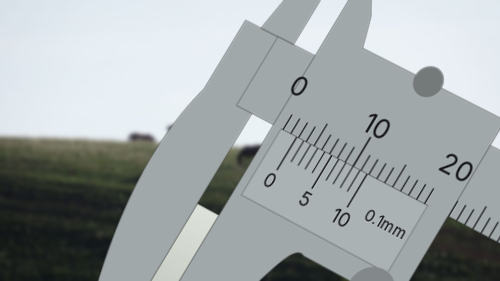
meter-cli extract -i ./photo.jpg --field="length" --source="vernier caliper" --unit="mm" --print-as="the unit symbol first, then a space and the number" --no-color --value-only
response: mm 2.8
